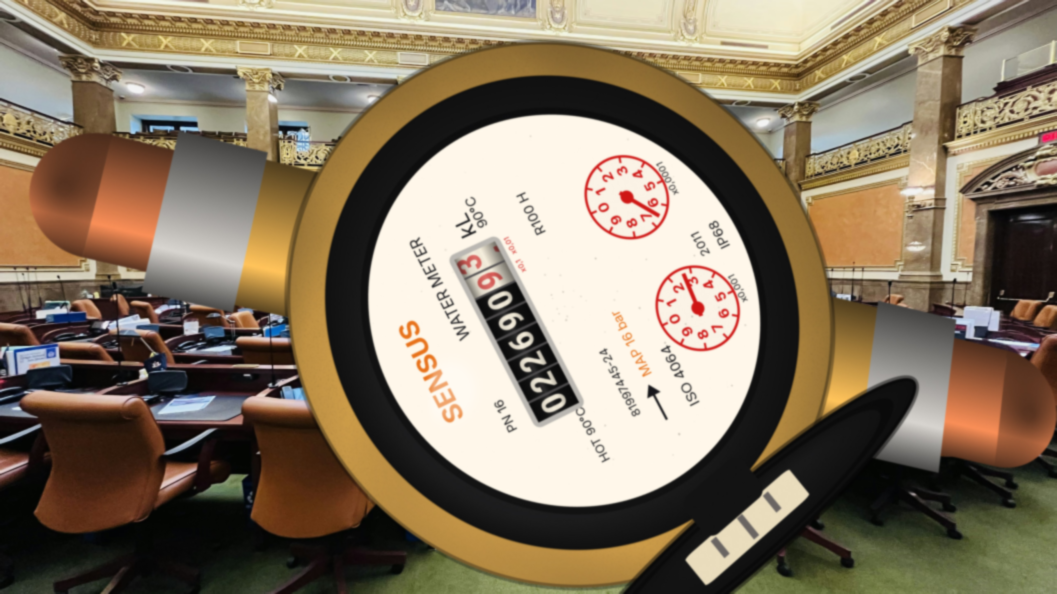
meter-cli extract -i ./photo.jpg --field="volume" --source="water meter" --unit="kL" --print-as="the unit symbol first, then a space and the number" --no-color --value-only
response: kL 22690.9326
